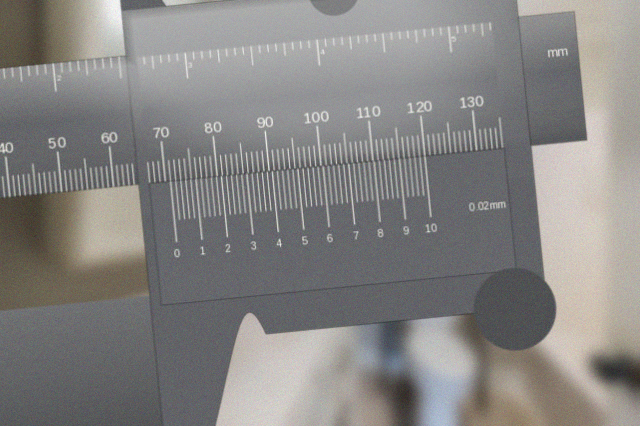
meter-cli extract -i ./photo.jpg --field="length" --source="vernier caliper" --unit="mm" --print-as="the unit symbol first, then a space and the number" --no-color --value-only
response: mm 71.0
